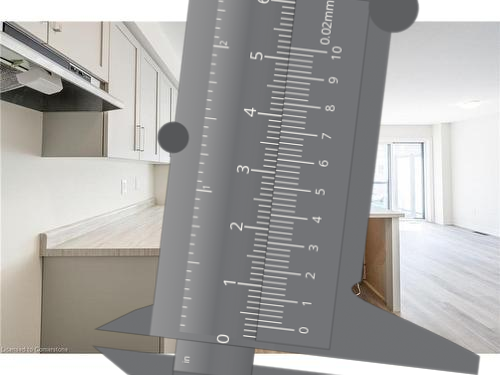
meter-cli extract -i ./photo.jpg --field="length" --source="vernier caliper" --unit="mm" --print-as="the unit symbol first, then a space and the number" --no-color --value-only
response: mm 3.0
